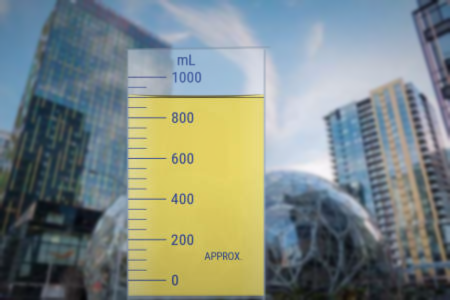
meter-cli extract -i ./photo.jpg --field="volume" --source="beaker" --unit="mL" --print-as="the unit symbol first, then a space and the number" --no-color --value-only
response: mL 900
